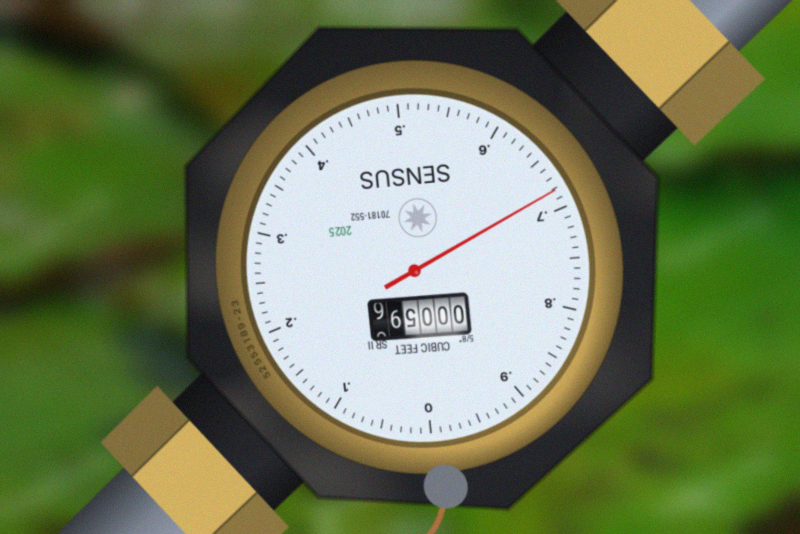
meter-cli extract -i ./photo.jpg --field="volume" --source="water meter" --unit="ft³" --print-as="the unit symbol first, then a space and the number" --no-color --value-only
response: ft³ 595.68
